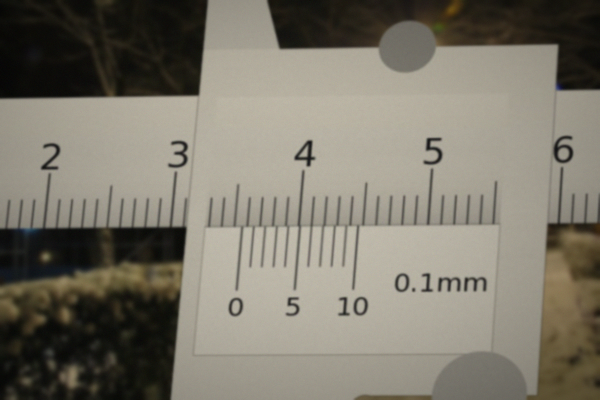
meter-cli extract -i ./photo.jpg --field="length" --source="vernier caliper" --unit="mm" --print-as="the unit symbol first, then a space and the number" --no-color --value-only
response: mm 35.6
